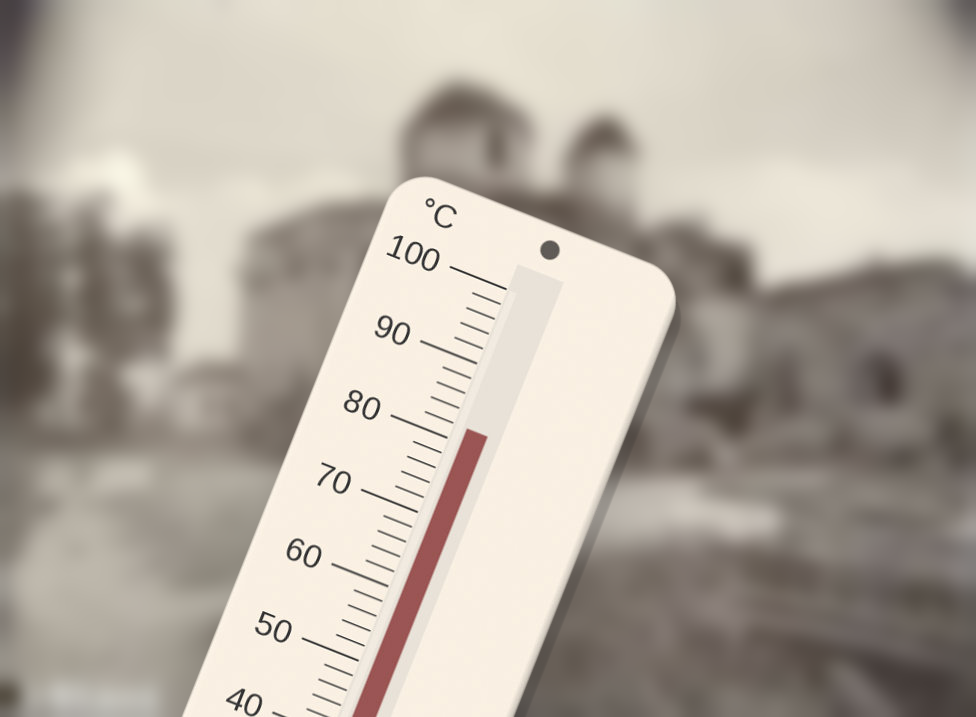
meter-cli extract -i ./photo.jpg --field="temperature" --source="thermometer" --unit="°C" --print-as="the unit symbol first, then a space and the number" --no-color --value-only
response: °C 82
